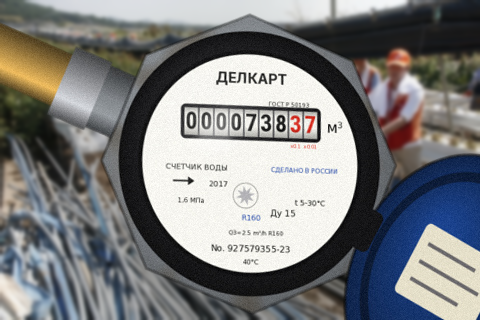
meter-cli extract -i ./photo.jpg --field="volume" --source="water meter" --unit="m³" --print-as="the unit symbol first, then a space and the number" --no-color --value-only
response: m³ 738.37
